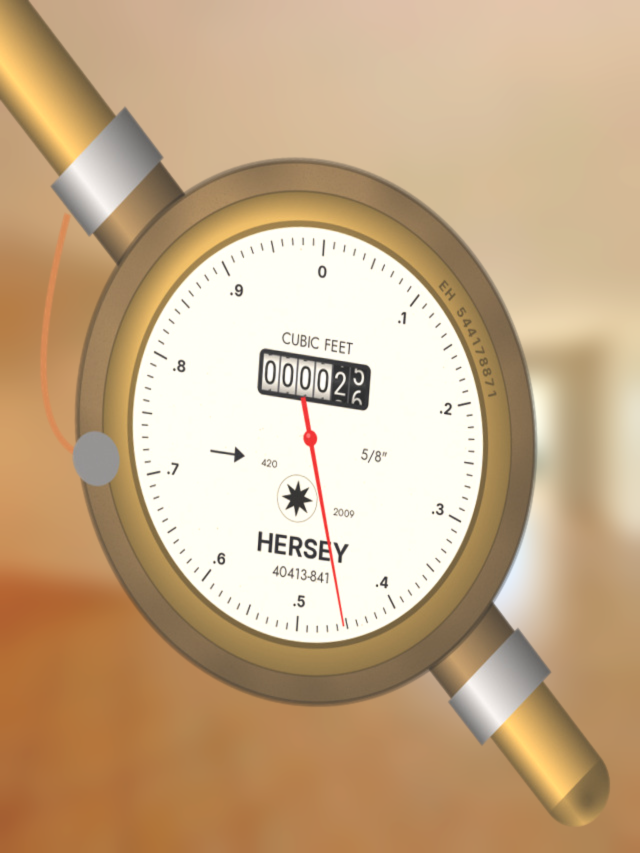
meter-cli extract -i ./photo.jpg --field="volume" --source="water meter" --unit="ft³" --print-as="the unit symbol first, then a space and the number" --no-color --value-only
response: ft³ 25.45
